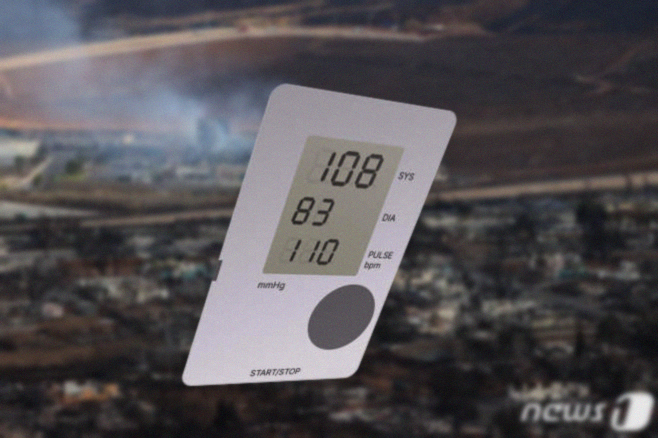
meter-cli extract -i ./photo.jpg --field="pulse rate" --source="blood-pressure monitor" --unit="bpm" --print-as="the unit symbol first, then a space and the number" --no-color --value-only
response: bpm 110
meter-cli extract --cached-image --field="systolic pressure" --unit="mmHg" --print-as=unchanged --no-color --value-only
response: mmHg 108
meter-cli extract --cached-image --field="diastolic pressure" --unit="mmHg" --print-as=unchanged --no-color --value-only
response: mmHg 83
